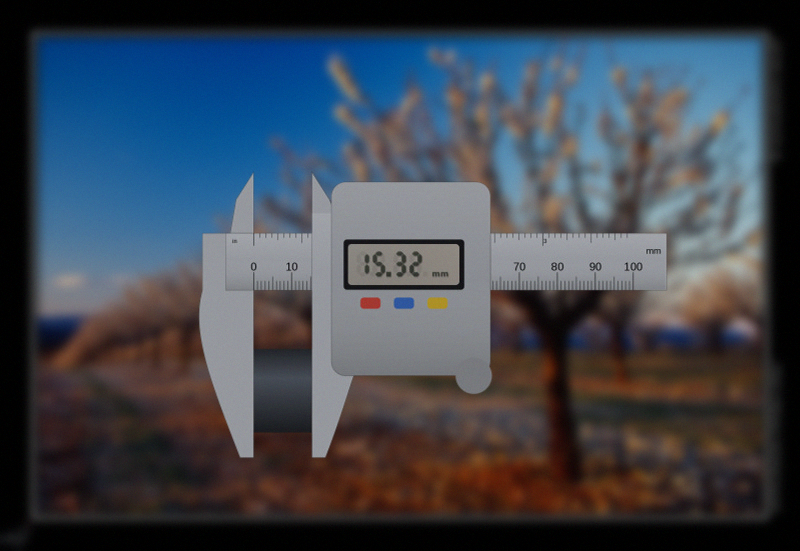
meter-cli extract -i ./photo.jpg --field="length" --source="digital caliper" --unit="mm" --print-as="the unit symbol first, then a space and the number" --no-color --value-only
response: mm 15.32
